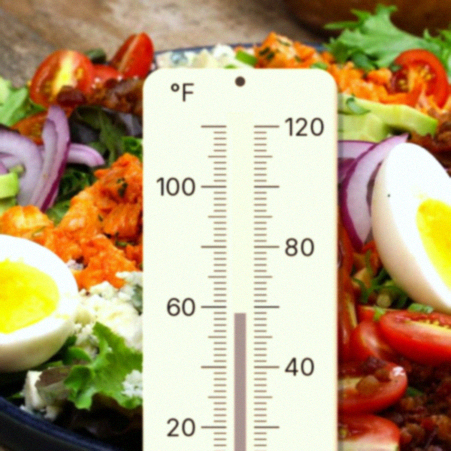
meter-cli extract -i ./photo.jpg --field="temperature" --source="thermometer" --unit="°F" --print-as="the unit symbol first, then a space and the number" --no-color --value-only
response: °F 58
